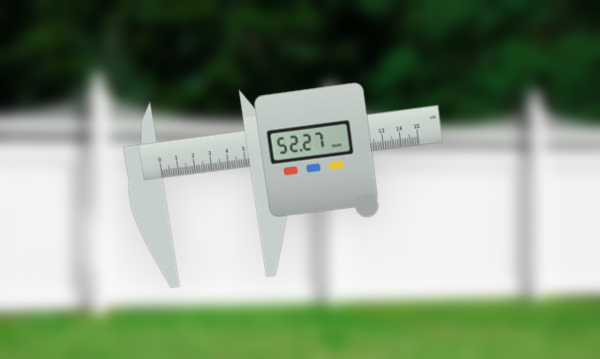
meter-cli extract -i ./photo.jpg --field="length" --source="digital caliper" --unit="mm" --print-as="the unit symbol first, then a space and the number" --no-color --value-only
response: mm 52.27
